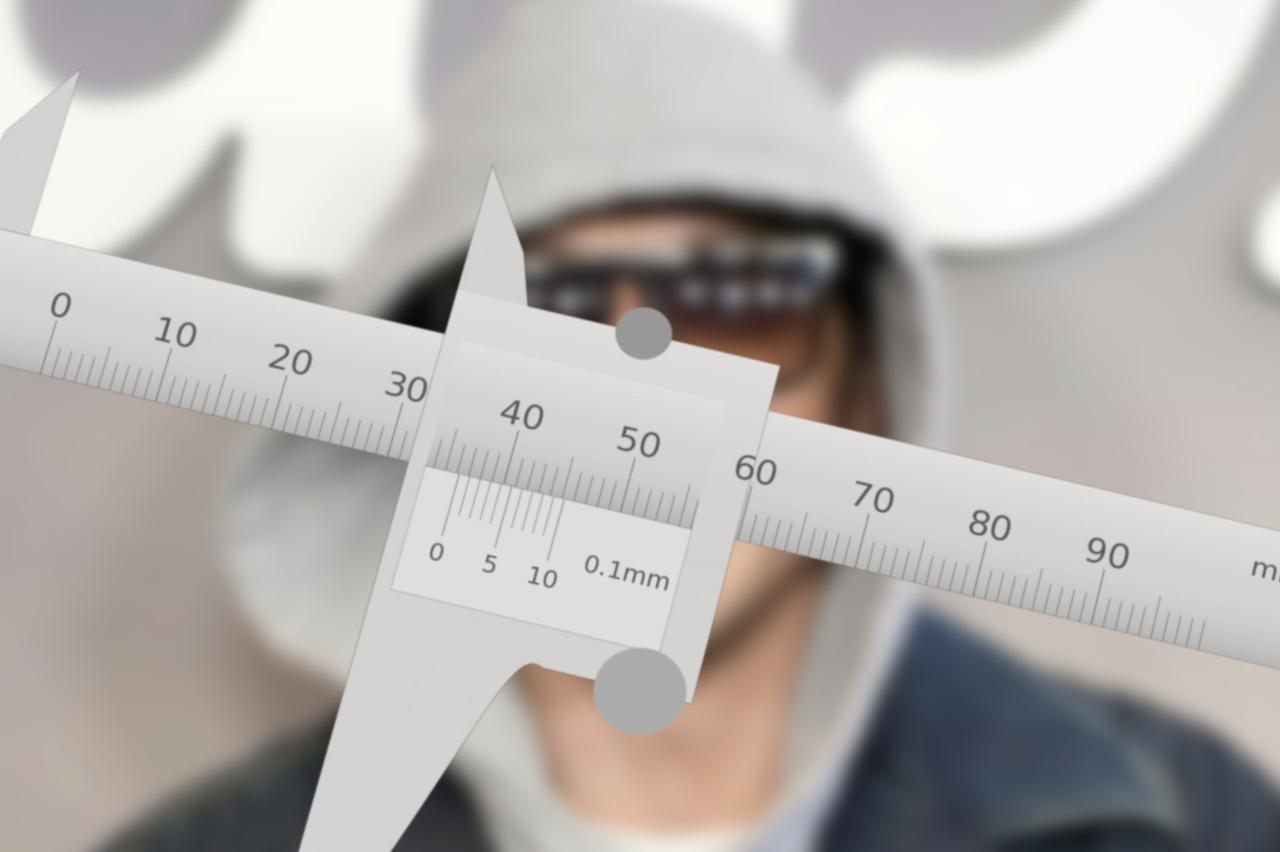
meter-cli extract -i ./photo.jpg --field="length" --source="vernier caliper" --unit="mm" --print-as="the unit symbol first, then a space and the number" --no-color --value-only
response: mm 36.2
